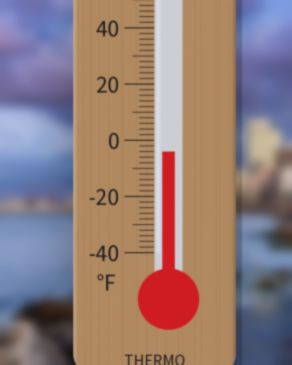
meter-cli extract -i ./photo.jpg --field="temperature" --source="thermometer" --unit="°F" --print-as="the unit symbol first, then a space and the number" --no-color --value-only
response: °F -4
